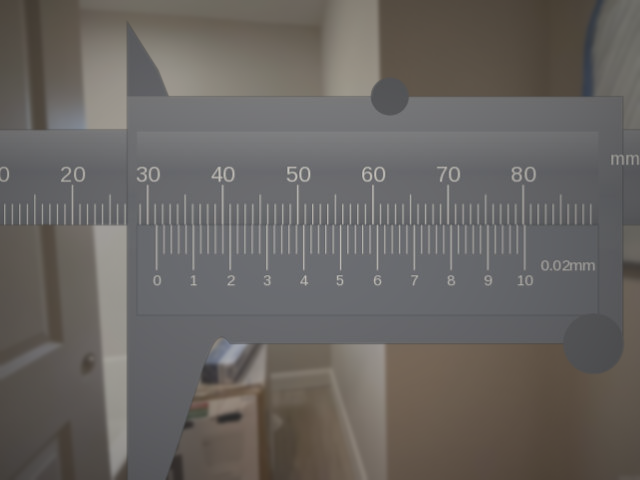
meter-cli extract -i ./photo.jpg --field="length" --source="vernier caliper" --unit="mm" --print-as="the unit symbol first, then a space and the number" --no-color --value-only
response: mm 31.2
